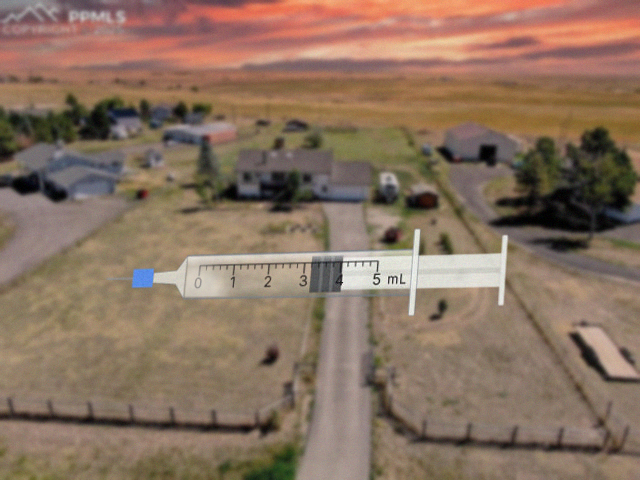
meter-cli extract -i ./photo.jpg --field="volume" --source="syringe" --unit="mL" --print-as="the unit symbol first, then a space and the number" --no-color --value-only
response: mL 3.2
